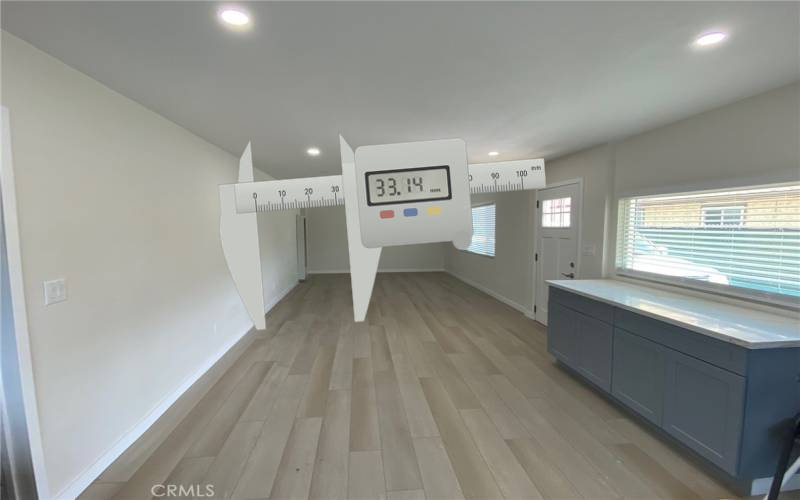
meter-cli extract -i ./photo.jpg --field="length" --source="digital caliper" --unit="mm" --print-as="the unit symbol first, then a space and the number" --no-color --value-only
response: mm 33.14
